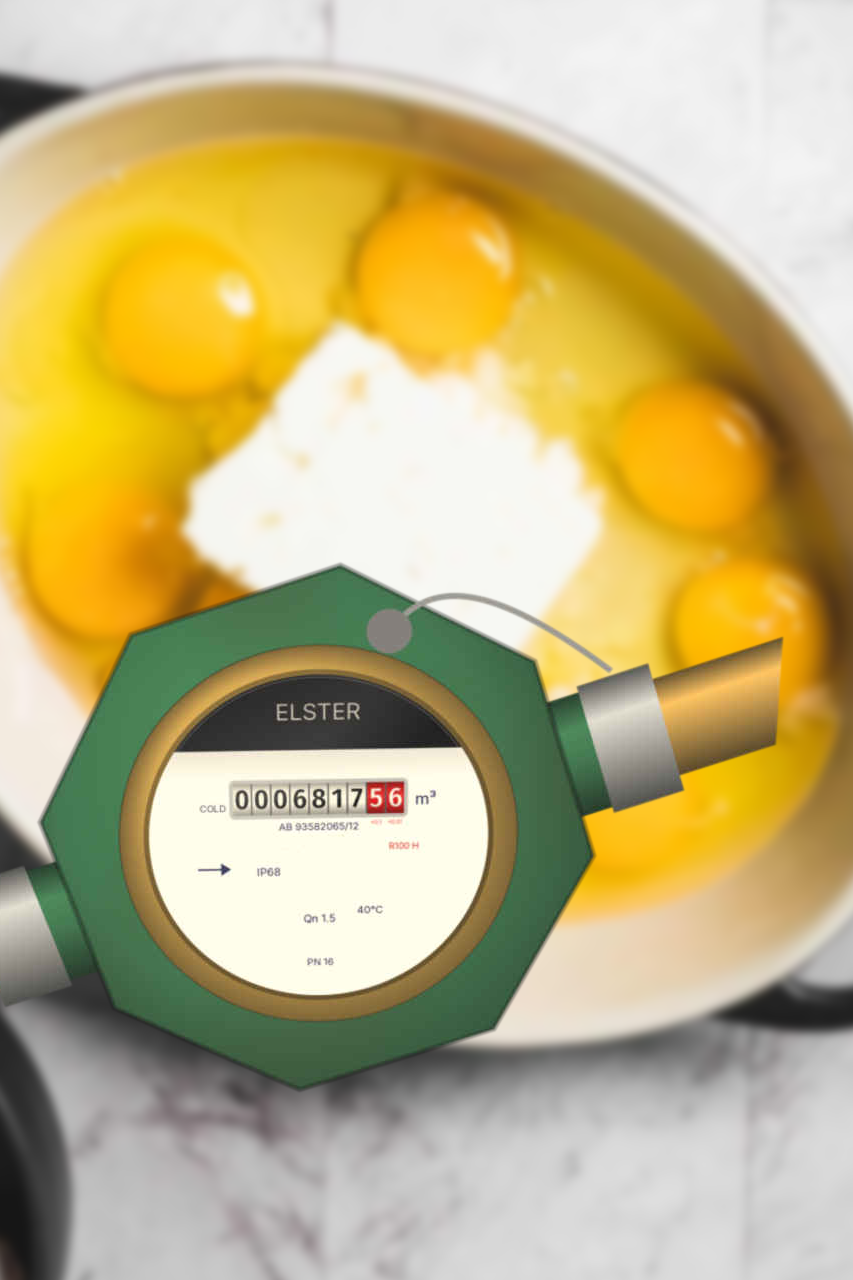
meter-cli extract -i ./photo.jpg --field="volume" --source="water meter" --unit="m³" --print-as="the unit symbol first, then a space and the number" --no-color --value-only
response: m³ 6817.56
